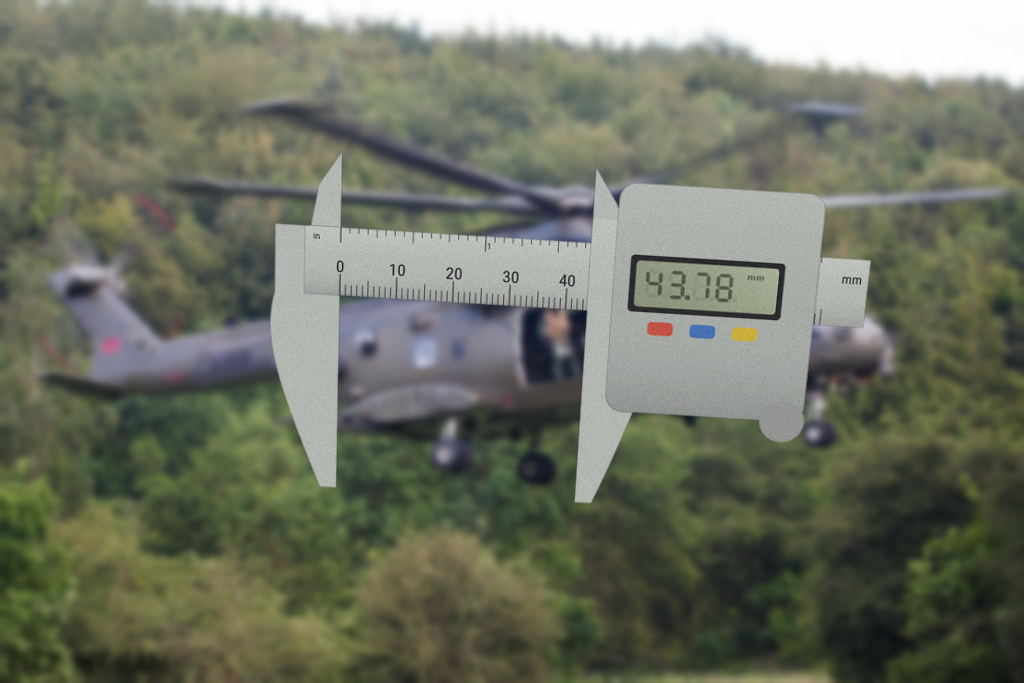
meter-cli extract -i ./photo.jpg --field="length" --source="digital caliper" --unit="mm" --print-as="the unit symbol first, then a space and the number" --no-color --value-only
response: mm 43.78
